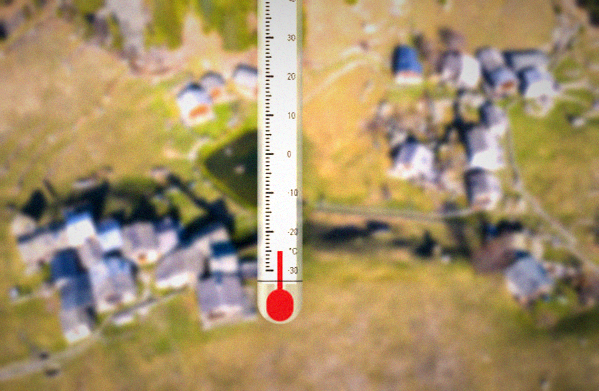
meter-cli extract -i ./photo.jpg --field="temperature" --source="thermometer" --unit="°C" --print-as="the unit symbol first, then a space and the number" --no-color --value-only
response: °C -25
